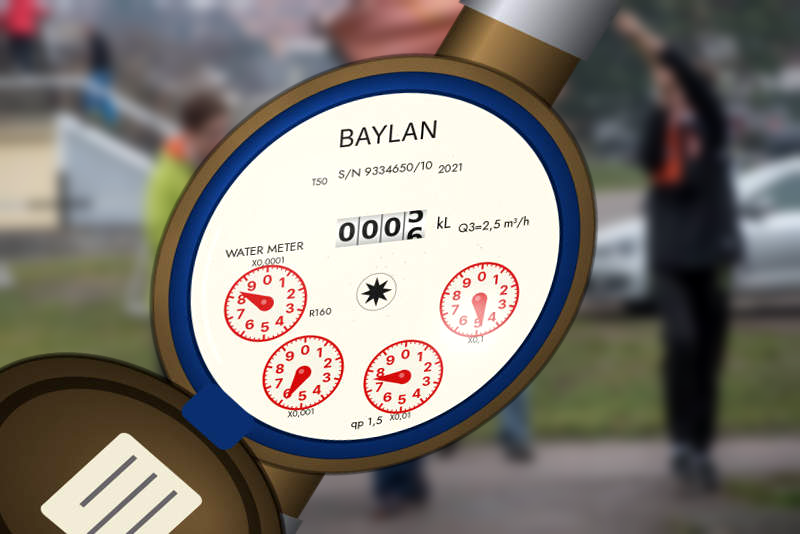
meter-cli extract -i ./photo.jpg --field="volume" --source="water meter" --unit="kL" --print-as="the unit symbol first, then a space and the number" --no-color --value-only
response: kL 5.4758
